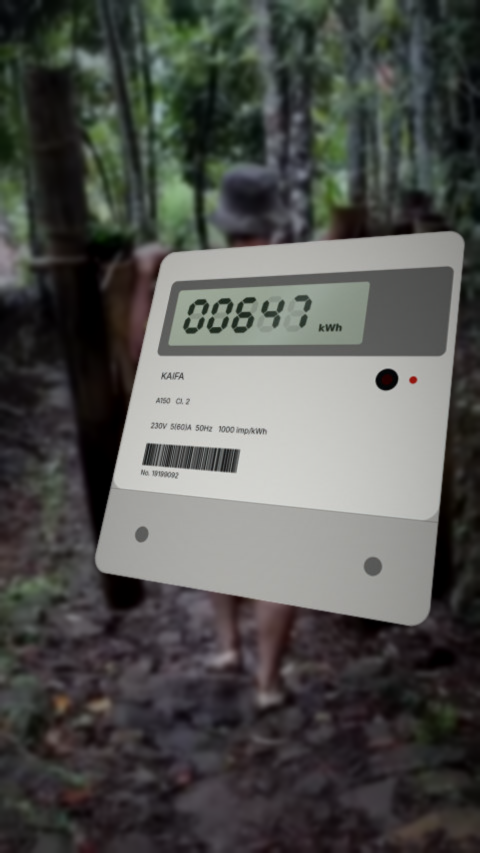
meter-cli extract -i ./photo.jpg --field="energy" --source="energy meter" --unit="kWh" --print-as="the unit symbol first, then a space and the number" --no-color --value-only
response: kWh 647
